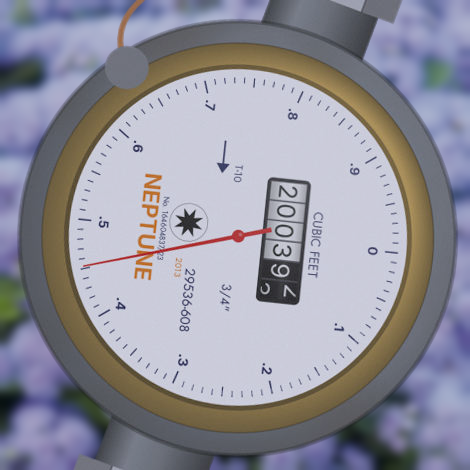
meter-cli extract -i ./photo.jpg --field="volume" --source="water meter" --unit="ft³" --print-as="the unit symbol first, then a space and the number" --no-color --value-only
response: ft³ 200392.45
